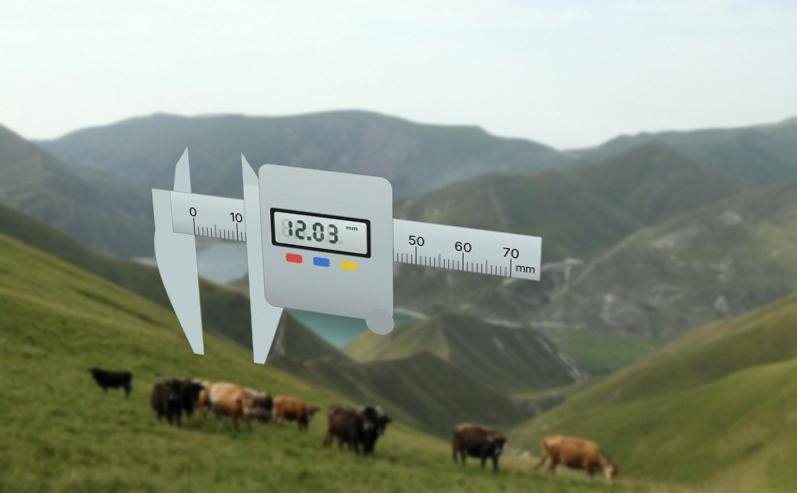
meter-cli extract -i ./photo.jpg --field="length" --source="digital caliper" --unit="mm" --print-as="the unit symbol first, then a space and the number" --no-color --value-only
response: mm 12.03
